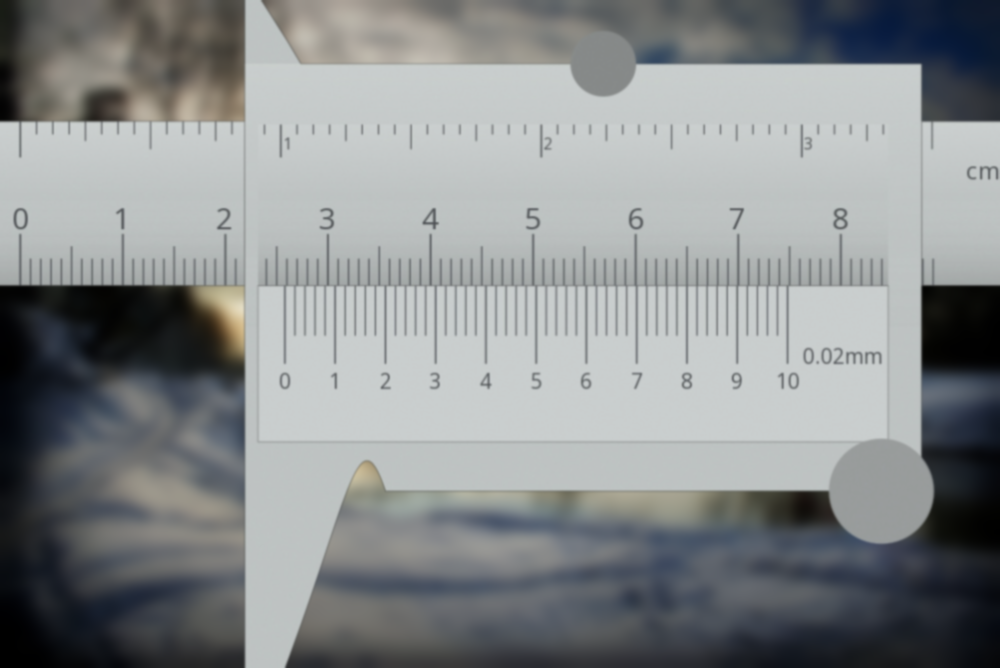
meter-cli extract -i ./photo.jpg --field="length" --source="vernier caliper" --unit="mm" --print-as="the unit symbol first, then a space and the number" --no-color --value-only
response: mm 25.8
